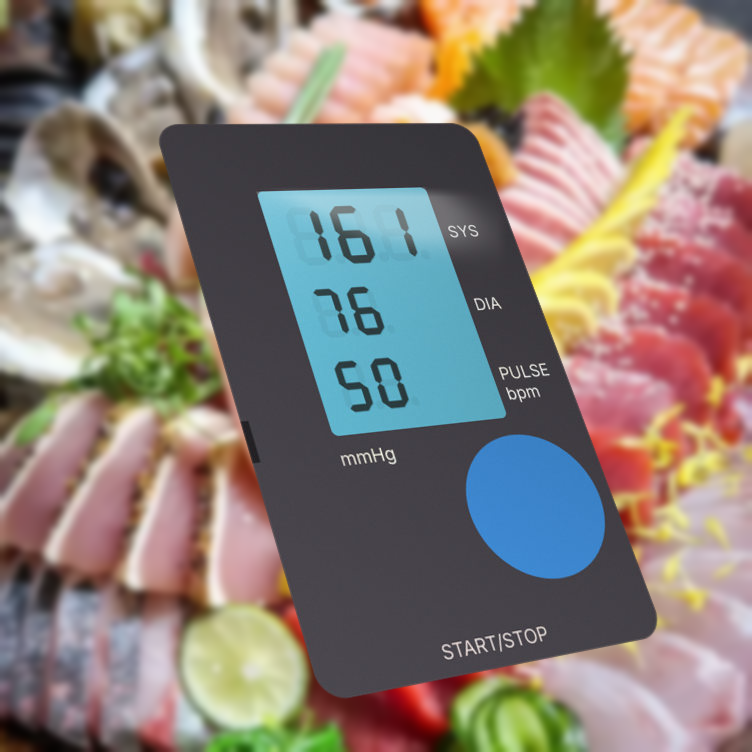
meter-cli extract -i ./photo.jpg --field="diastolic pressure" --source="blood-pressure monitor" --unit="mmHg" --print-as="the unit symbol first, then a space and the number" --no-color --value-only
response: mmHg 76
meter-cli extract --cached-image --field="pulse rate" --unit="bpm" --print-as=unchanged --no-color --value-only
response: bpm 50
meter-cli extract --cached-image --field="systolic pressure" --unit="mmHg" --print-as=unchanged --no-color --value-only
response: mmHg 161
